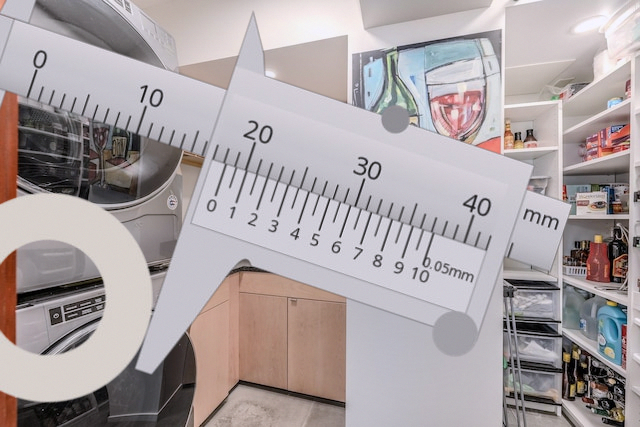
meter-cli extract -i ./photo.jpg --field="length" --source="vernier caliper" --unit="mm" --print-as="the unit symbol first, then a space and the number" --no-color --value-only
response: mm 18.2
